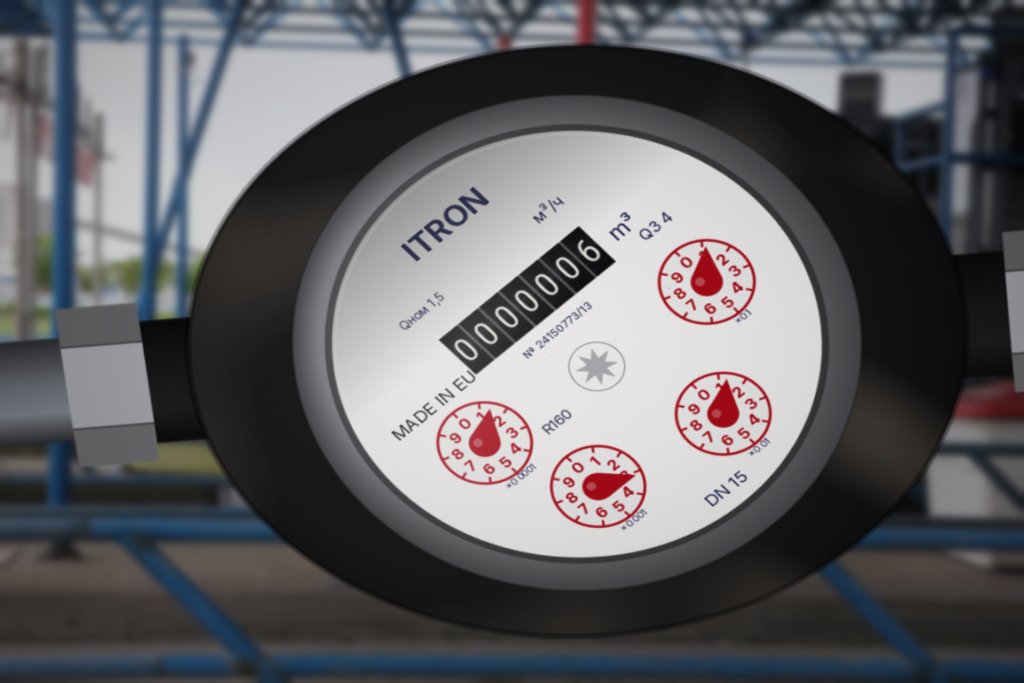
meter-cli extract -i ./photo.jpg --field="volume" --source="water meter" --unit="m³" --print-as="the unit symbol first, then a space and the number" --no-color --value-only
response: m³ 6.1131
